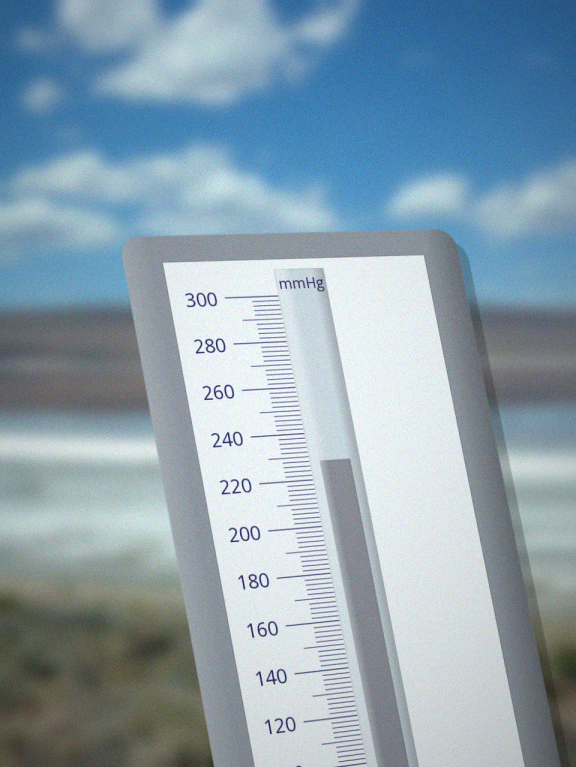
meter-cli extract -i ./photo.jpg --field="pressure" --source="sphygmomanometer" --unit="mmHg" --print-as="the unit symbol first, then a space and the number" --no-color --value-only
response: mmHg 228
